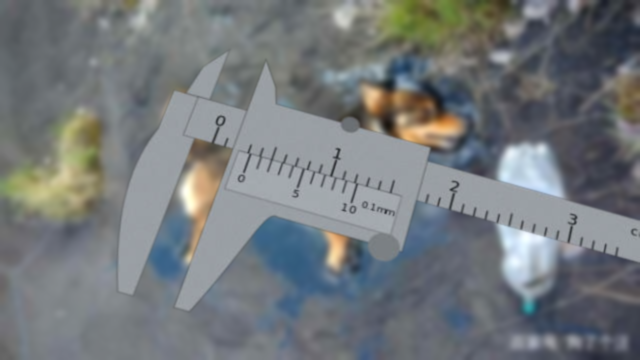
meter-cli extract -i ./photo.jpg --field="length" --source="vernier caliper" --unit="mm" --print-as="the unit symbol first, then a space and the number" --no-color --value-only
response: mm 3.2
